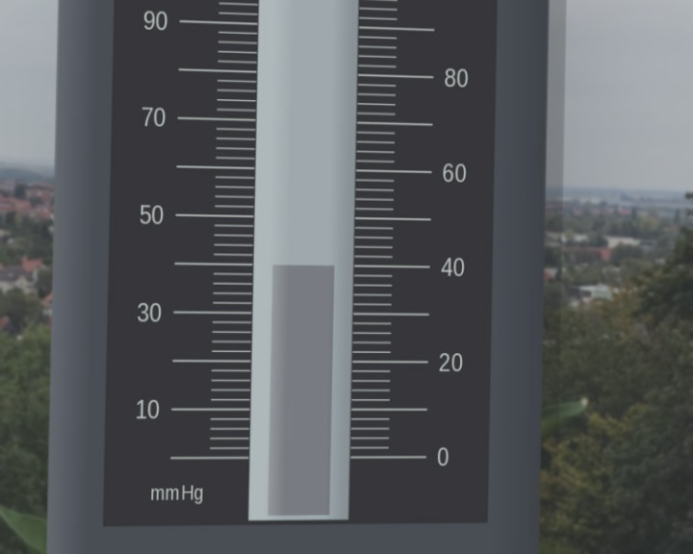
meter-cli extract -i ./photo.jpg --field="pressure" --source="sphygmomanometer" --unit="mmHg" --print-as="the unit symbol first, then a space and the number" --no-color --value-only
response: mmHg 40
